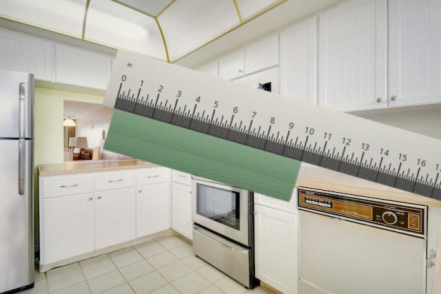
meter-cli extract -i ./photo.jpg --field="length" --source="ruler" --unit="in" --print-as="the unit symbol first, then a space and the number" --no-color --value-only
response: in 10
